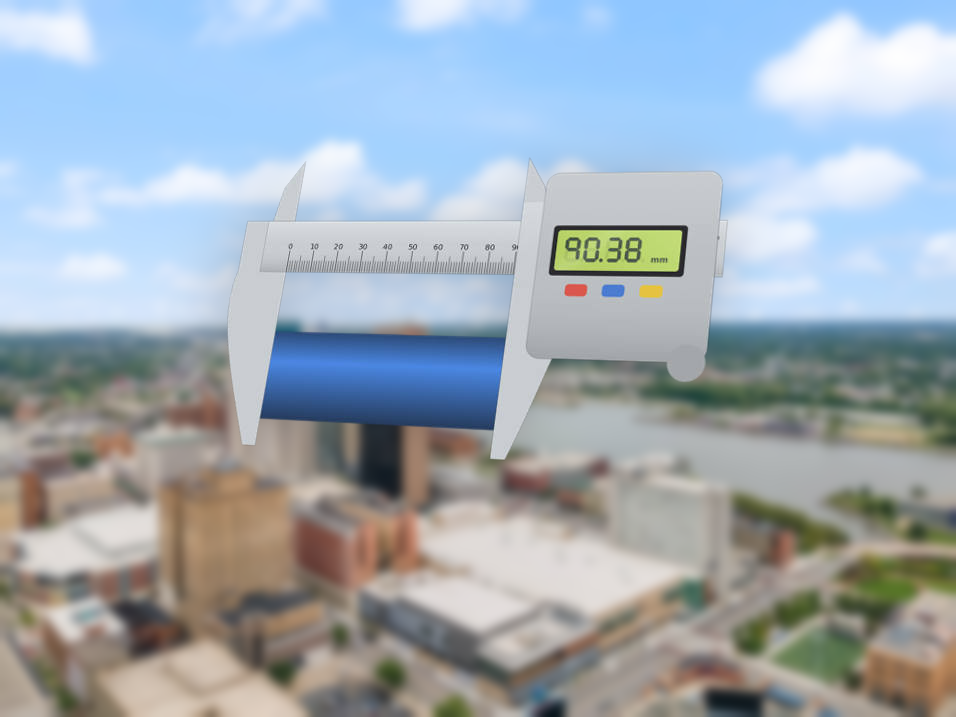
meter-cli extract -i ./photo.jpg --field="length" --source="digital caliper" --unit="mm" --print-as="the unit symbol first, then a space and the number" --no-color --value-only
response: mm 90.38
